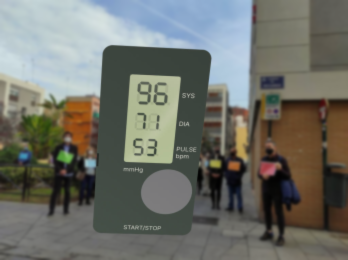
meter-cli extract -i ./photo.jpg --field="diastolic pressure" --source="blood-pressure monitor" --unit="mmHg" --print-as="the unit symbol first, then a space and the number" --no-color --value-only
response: mmHg 71
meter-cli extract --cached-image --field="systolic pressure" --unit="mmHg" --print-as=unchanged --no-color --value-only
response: mmHg 96
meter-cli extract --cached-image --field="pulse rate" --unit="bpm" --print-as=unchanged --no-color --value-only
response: bpm 53
